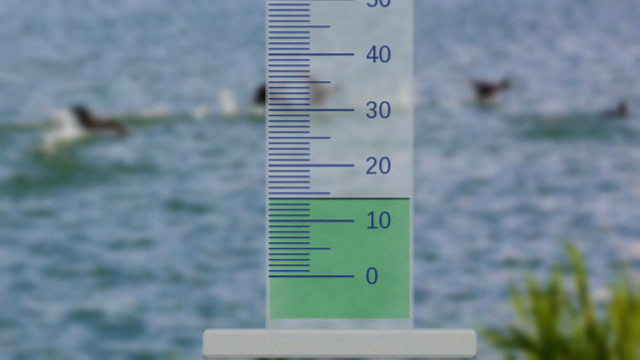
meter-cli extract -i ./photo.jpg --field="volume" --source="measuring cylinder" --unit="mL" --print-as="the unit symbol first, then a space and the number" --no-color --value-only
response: mL 14
